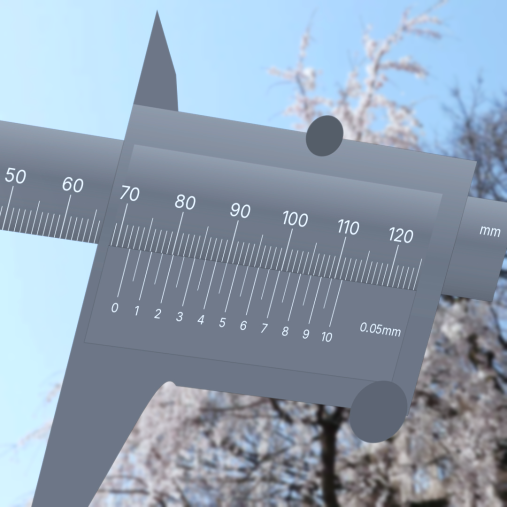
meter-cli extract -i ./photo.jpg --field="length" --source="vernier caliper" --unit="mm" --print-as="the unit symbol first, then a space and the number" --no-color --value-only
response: mm 72.4
